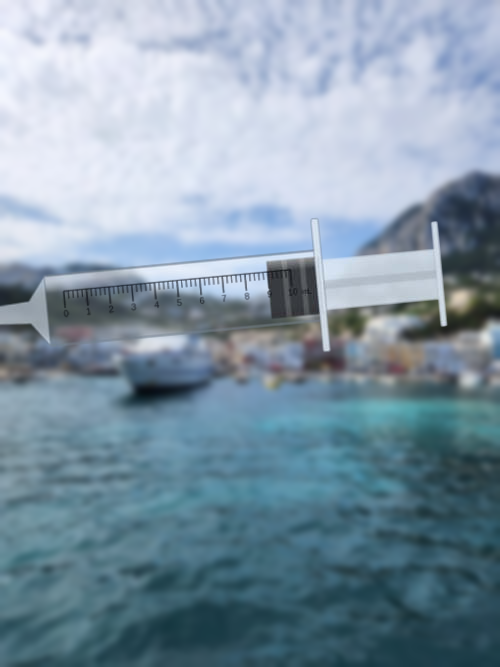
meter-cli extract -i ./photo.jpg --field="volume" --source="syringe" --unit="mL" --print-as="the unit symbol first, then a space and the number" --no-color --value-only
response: mL 9
